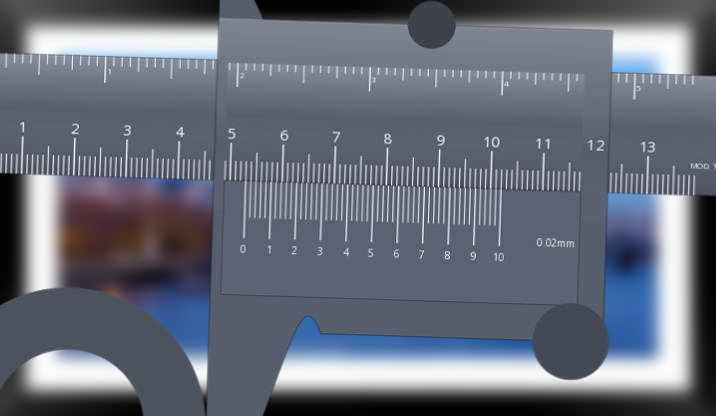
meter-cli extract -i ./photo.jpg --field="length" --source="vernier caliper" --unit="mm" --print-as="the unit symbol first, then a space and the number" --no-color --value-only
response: mm 53.0
